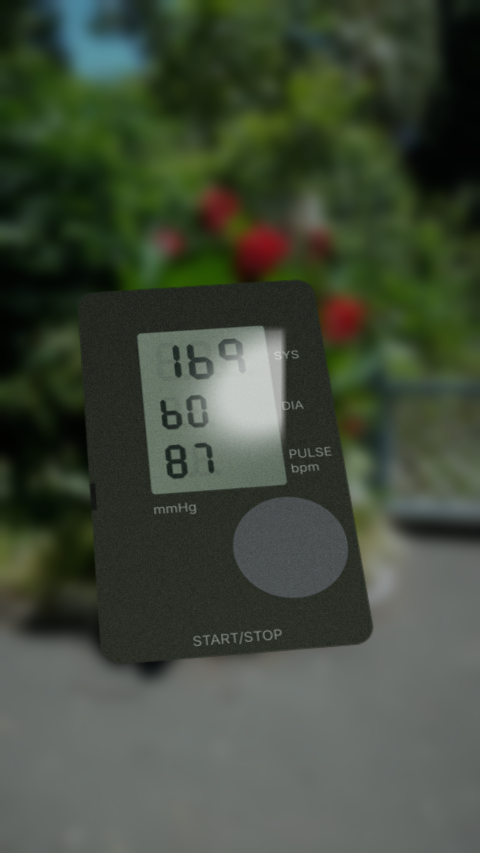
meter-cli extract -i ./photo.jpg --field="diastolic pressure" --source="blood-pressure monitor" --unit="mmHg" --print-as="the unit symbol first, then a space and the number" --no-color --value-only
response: mmHg 60
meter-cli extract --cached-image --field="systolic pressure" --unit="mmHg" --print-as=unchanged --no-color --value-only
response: mmHg 169
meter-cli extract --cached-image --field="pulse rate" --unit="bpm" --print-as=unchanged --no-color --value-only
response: bpm 87
